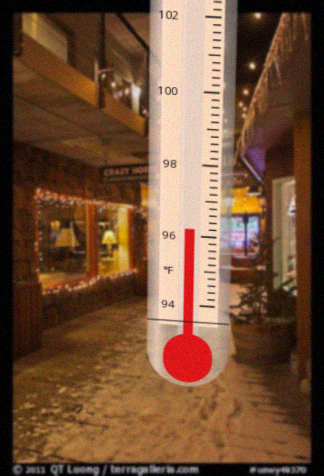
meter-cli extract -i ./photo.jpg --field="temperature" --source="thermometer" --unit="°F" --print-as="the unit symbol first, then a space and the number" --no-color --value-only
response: °F 96.2
